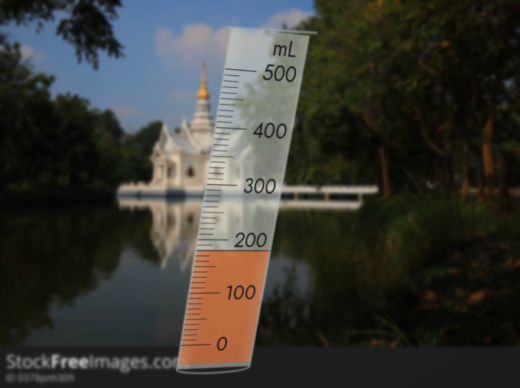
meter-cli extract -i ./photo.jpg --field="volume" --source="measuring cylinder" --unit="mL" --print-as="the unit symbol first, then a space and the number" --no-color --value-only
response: mL 180
